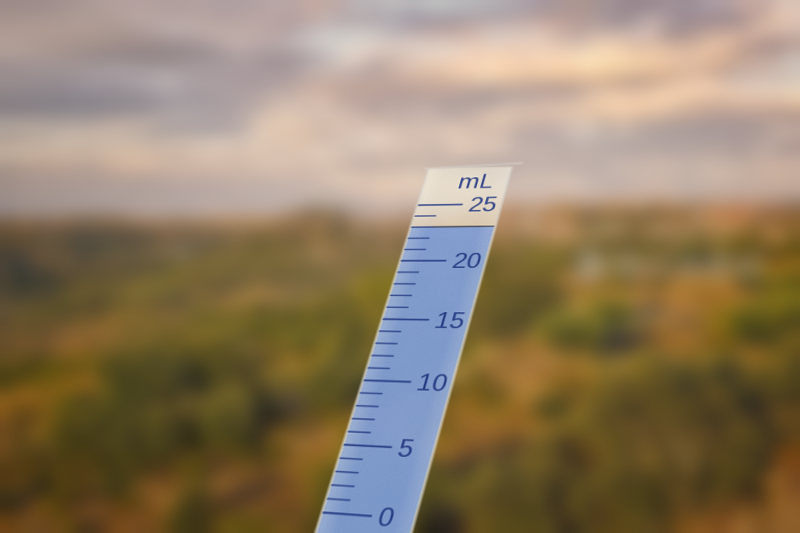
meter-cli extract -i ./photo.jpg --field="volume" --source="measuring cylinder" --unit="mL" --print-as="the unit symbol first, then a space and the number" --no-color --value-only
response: mL 23
